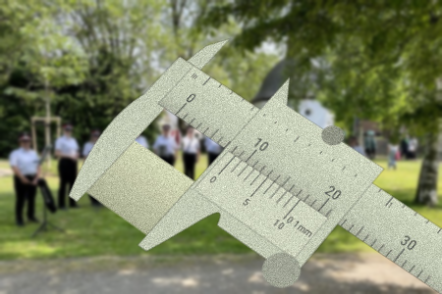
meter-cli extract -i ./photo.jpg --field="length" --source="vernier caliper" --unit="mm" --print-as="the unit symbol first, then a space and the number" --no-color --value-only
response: mm 8.6
